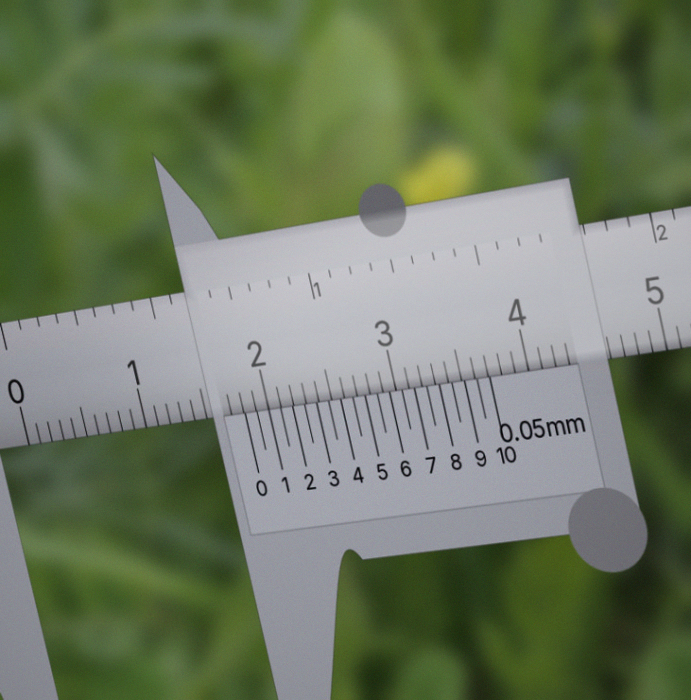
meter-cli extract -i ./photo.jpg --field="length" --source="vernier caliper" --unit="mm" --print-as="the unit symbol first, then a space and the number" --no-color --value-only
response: mm 18.1
